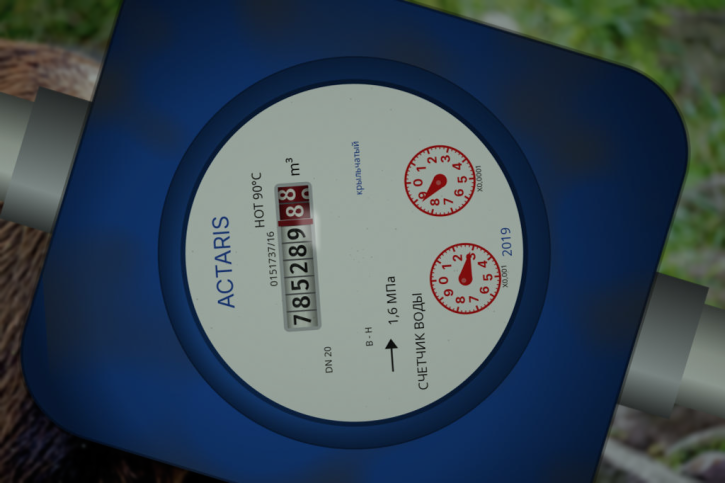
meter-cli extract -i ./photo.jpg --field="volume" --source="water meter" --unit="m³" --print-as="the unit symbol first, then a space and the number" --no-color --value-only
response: m³ 785289.8828
